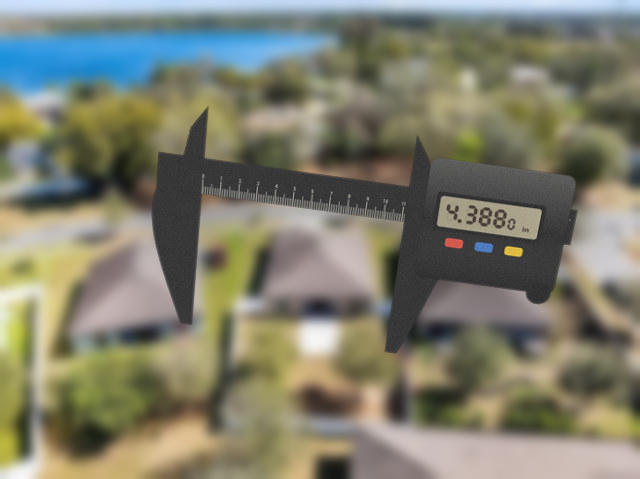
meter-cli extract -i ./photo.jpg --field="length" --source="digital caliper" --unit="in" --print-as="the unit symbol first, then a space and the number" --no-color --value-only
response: in 4.3880
